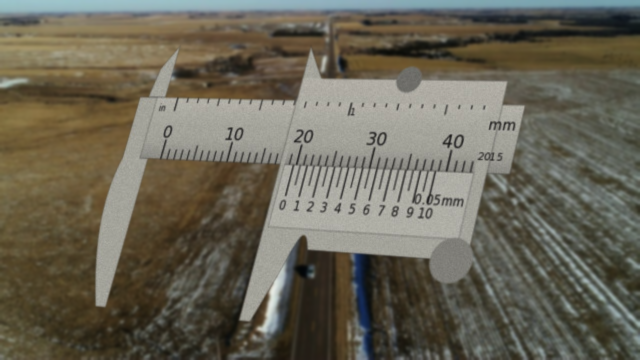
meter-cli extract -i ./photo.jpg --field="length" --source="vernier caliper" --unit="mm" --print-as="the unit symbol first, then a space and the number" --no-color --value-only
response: mm 19.6
